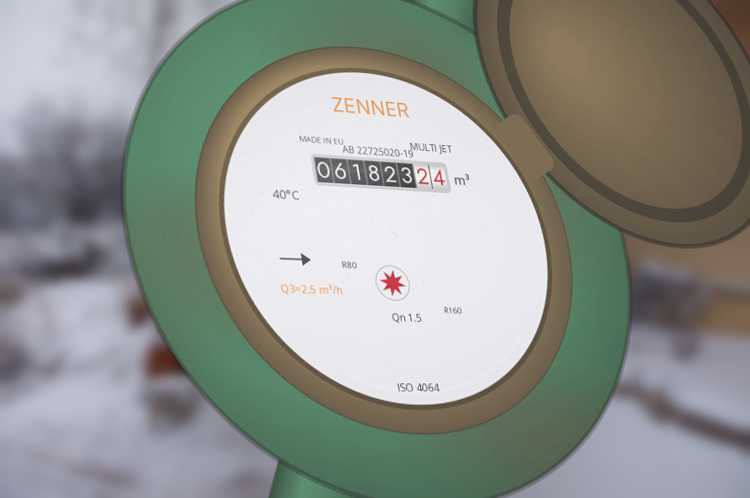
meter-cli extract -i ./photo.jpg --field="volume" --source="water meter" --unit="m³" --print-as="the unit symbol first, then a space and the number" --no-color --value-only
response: m³ 61823.24
